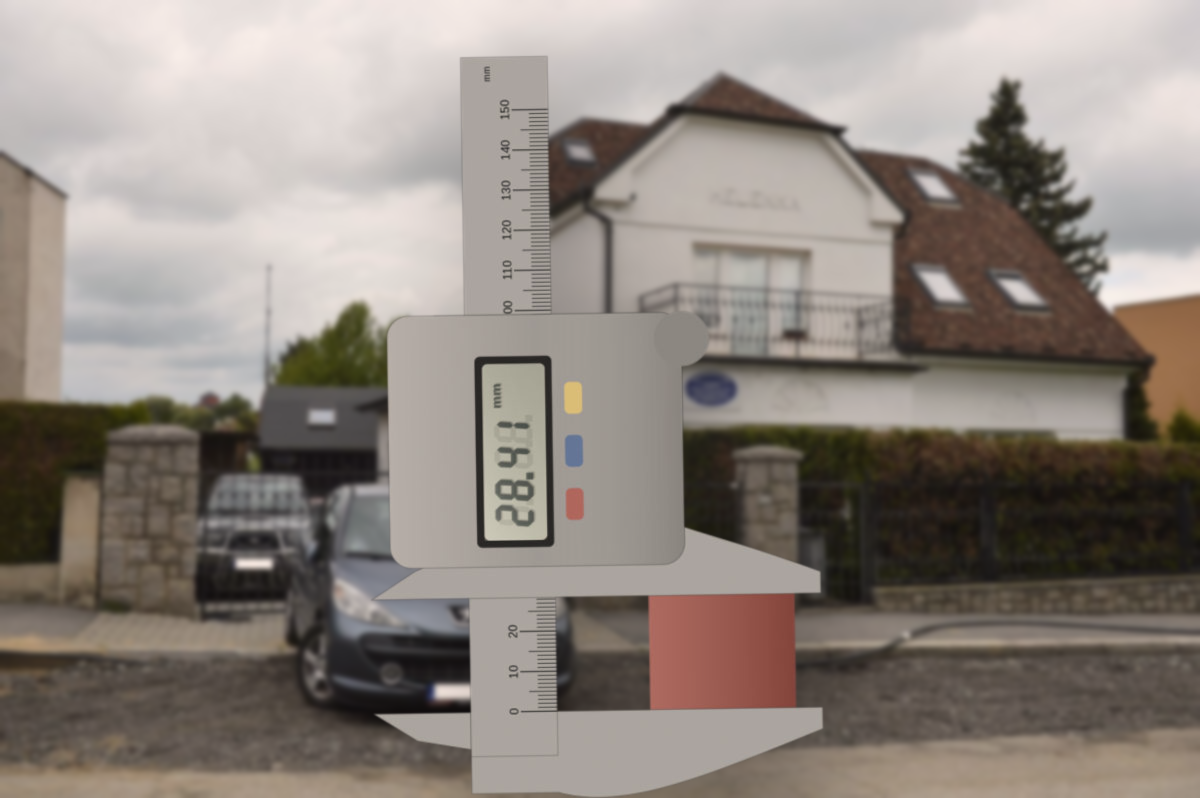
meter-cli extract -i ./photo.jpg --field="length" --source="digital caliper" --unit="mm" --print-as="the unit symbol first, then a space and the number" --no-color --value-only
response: mm 28.41
